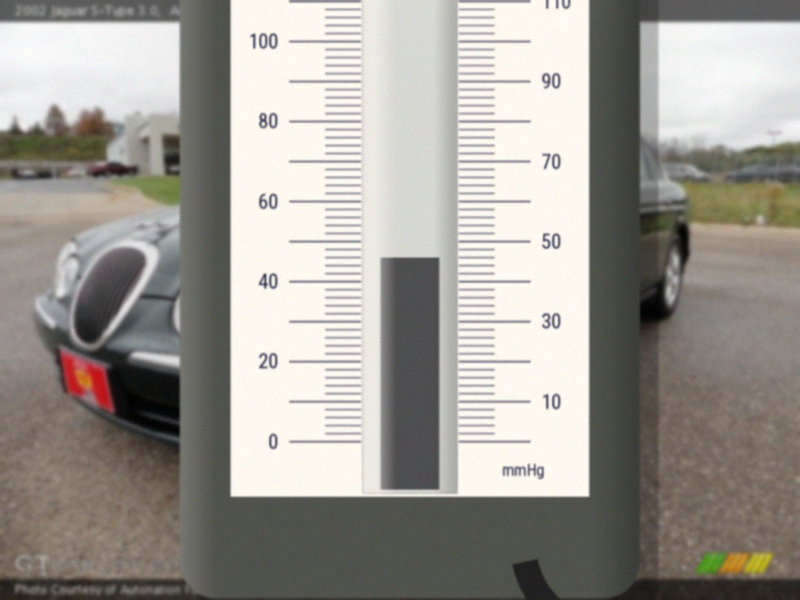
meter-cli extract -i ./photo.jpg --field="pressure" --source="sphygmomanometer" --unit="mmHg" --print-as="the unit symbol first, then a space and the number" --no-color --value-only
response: mmHg 46
